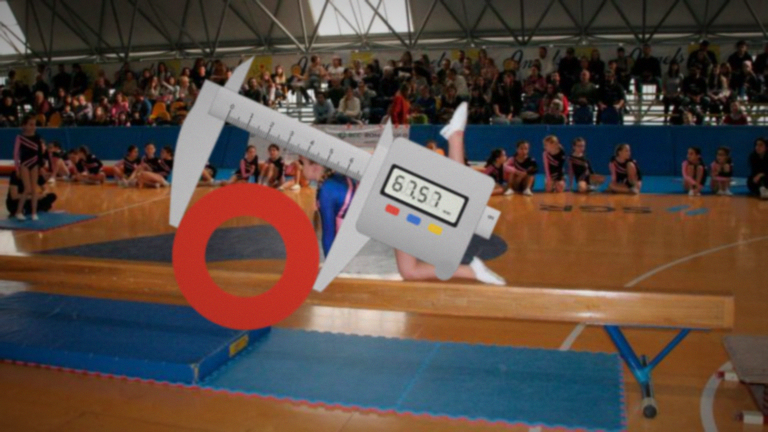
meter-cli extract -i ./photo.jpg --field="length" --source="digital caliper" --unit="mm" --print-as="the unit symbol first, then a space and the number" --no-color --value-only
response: mm 67.57
